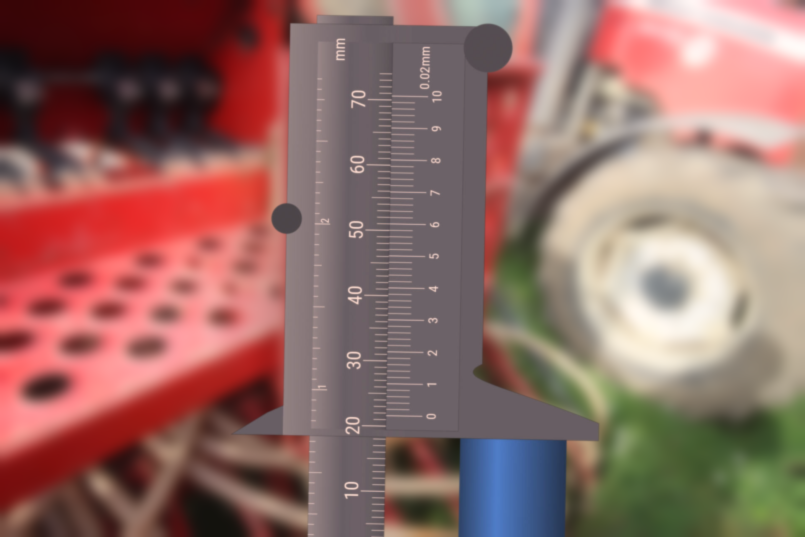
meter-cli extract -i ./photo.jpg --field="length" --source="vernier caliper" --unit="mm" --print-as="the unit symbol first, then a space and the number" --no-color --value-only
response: mm 21.6
